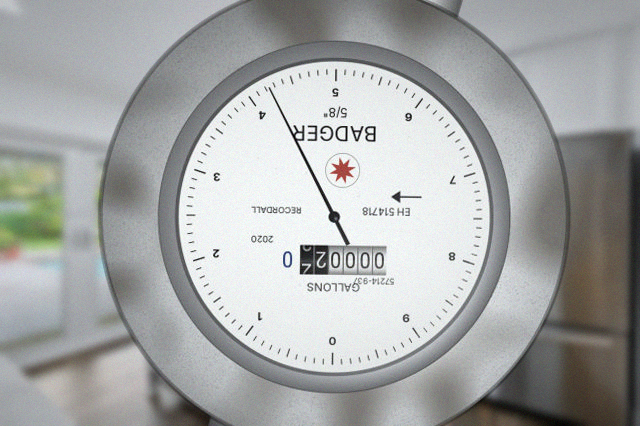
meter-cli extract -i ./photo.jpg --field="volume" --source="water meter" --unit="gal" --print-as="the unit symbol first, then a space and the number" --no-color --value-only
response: gal 224.2
